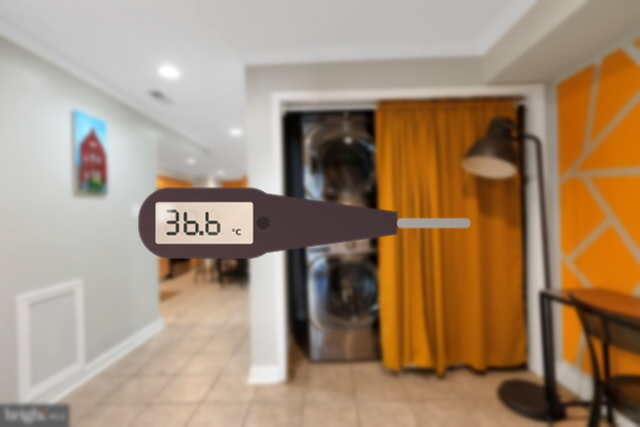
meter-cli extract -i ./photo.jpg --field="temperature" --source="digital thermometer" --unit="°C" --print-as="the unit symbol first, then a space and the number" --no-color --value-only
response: °C 36.6
